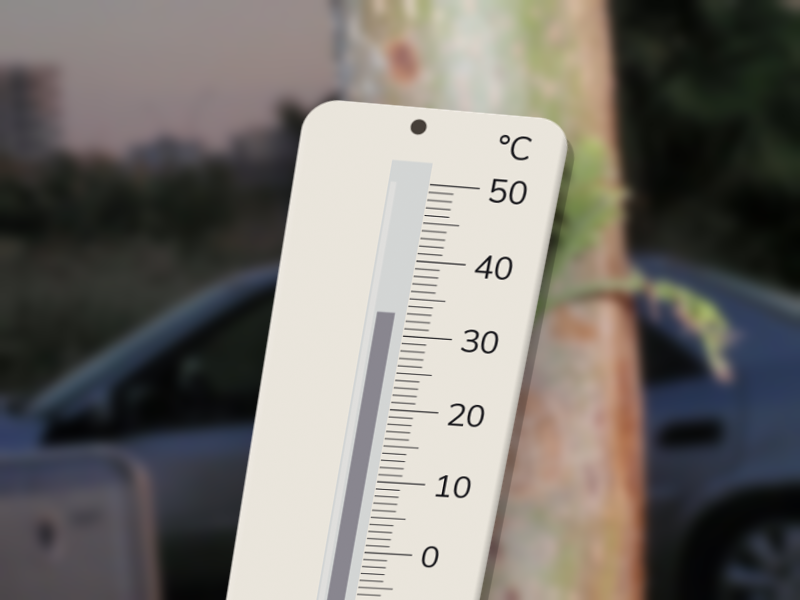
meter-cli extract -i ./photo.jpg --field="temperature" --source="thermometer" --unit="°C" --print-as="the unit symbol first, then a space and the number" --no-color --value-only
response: °C 33
